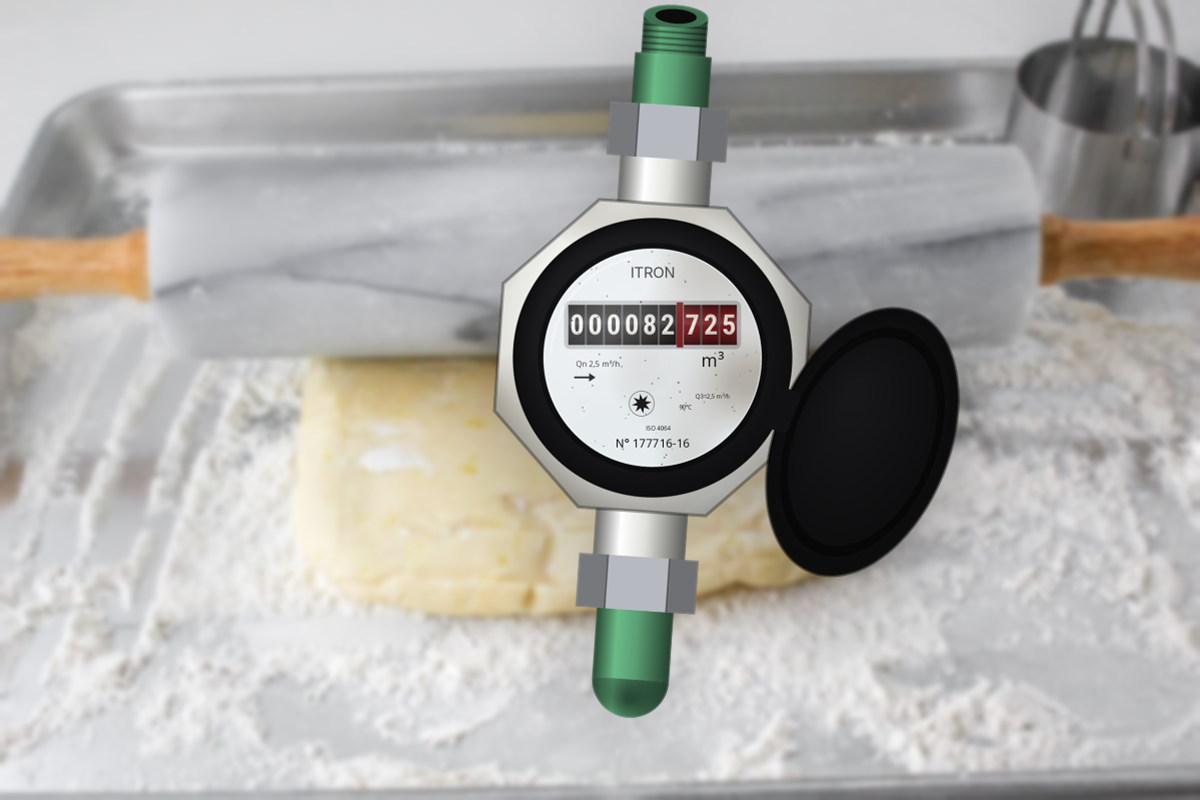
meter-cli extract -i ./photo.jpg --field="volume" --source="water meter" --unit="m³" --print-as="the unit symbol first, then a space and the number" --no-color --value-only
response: m³ 82.725
